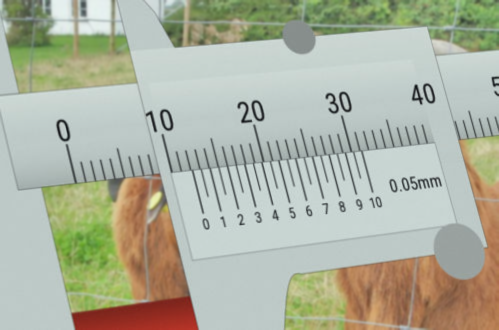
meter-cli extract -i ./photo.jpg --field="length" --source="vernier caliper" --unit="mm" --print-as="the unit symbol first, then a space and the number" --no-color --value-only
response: mm 12.2
